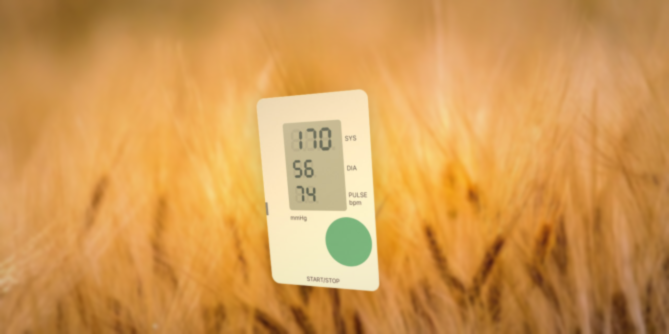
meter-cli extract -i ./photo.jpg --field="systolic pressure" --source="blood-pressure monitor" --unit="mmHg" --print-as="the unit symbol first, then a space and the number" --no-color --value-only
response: mmHg 170
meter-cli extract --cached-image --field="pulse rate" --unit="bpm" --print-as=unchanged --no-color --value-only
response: bpm 74
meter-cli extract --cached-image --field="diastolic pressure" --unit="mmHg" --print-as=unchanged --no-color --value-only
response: mmHg 56
